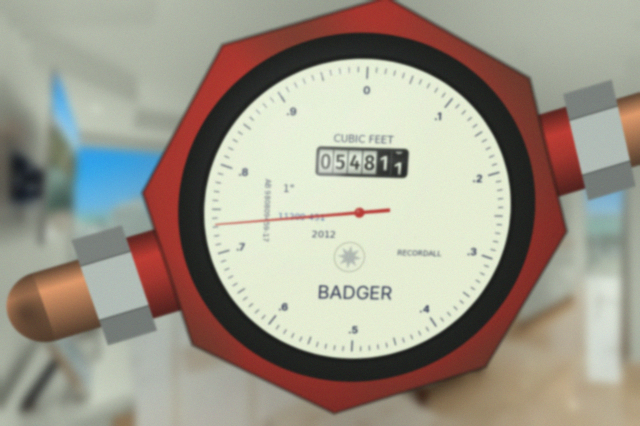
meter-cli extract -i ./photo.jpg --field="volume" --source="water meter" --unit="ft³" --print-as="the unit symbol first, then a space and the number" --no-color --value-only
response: ft³ 54810.73
